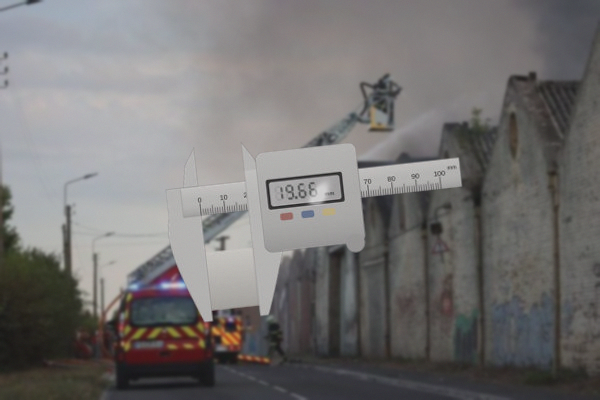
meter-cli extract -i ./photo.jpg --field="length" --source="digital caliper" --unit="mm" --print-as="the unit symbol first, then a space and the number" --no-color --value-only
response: mm 19.66
